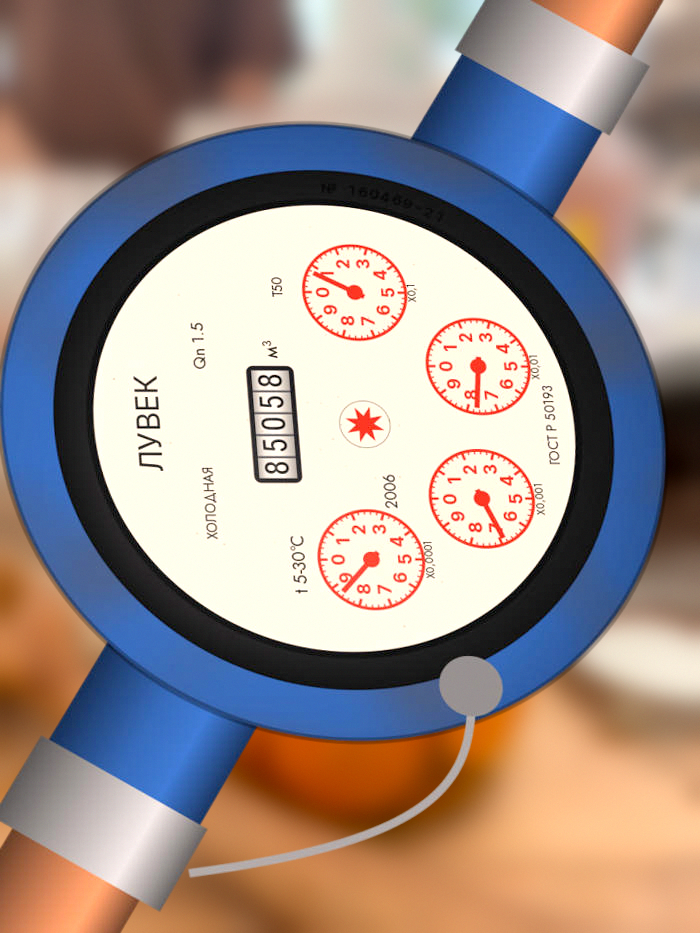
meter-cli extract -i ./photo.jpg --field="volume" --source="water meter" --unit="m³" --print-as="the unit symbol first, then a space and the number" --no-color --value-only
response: m³ 85058.0768
